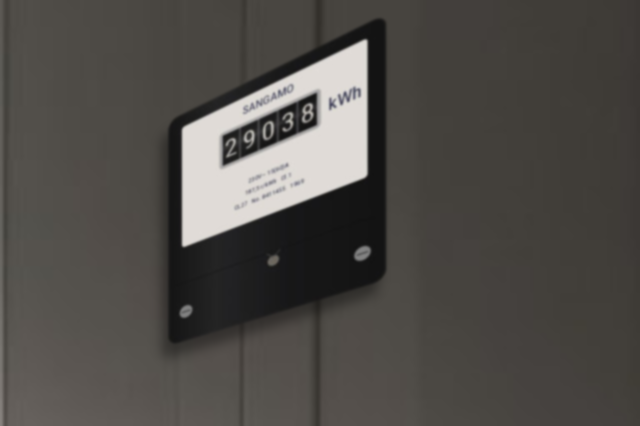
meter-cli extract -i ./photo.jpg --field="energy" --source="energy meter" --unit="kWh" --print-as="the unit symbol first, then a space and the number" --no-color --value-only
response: kWh 29038
